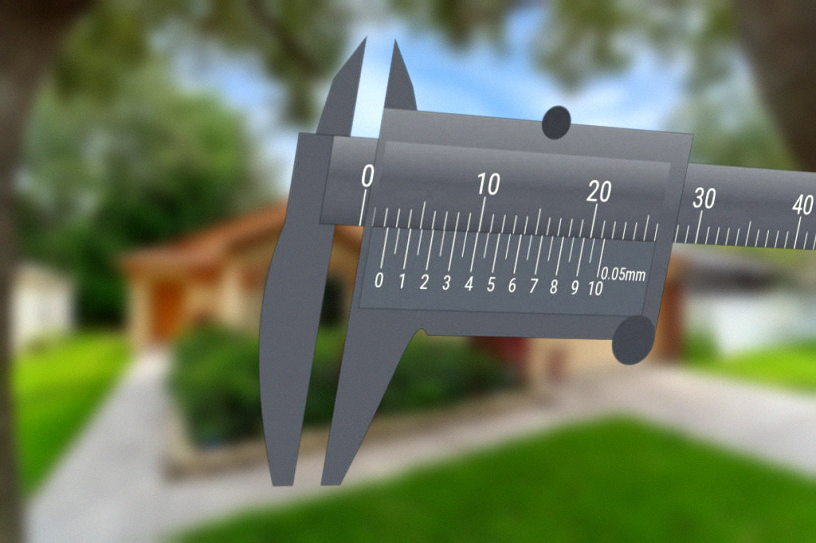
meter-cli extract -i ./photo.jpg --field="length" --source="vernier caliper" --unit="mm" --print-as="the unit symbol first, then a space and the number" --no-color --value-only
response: mm 2.3
